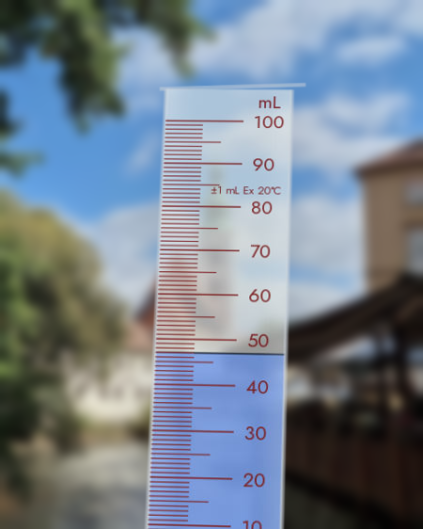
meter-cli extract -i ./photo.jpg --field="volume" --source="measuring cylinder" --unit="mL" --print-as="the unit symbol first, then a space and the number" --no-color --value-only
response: mL 47
